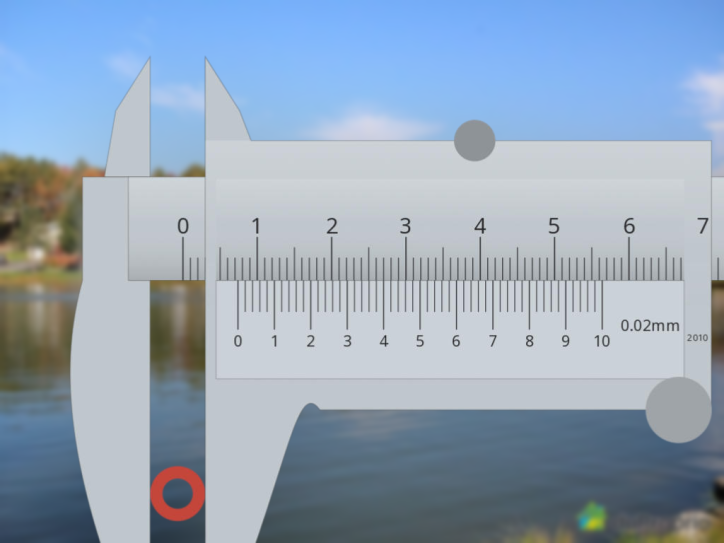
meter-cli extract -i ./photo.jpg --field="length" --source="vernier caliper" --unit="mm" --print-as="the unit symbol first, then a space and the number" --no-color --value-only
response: mm 7.4
